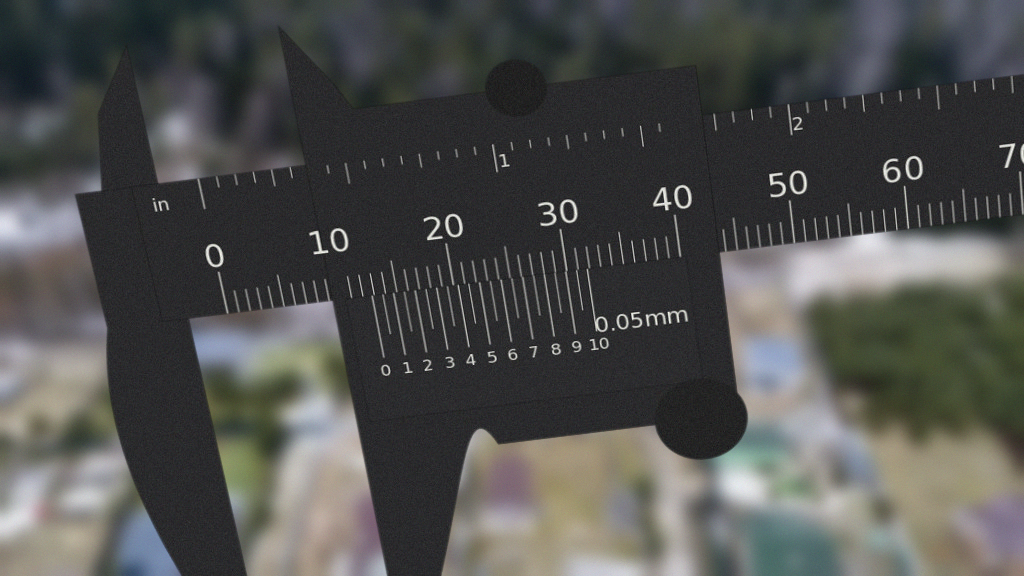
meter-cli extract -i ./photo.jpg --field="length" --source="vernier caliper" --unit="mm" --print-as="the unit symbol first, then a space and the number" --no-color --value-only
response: mm 12.8
